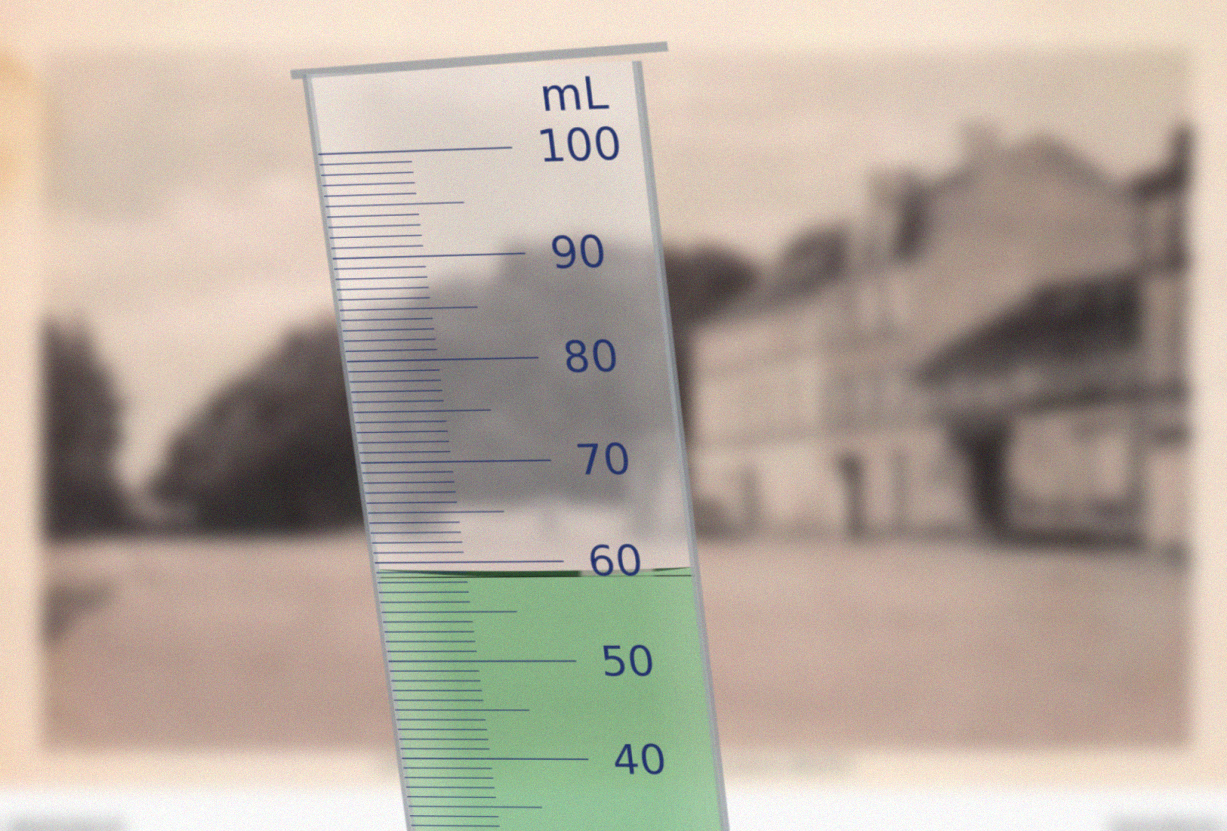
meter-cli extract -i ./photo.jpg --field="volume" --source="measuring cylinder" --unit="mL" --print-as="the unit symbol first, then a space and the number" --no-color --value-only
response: mL 58.5
